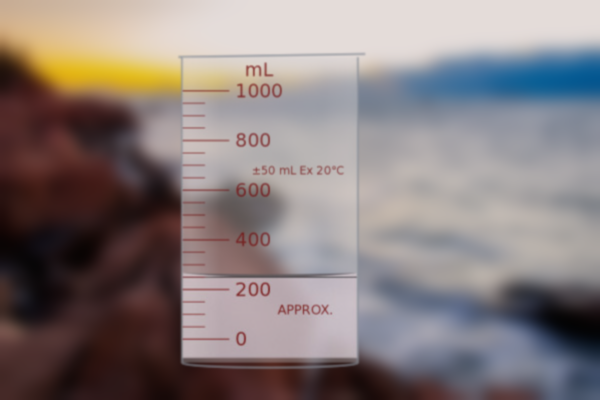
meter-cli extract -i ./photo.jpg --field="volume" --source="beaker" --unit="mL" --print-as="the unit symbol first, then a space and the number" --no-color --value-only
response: mL 250
